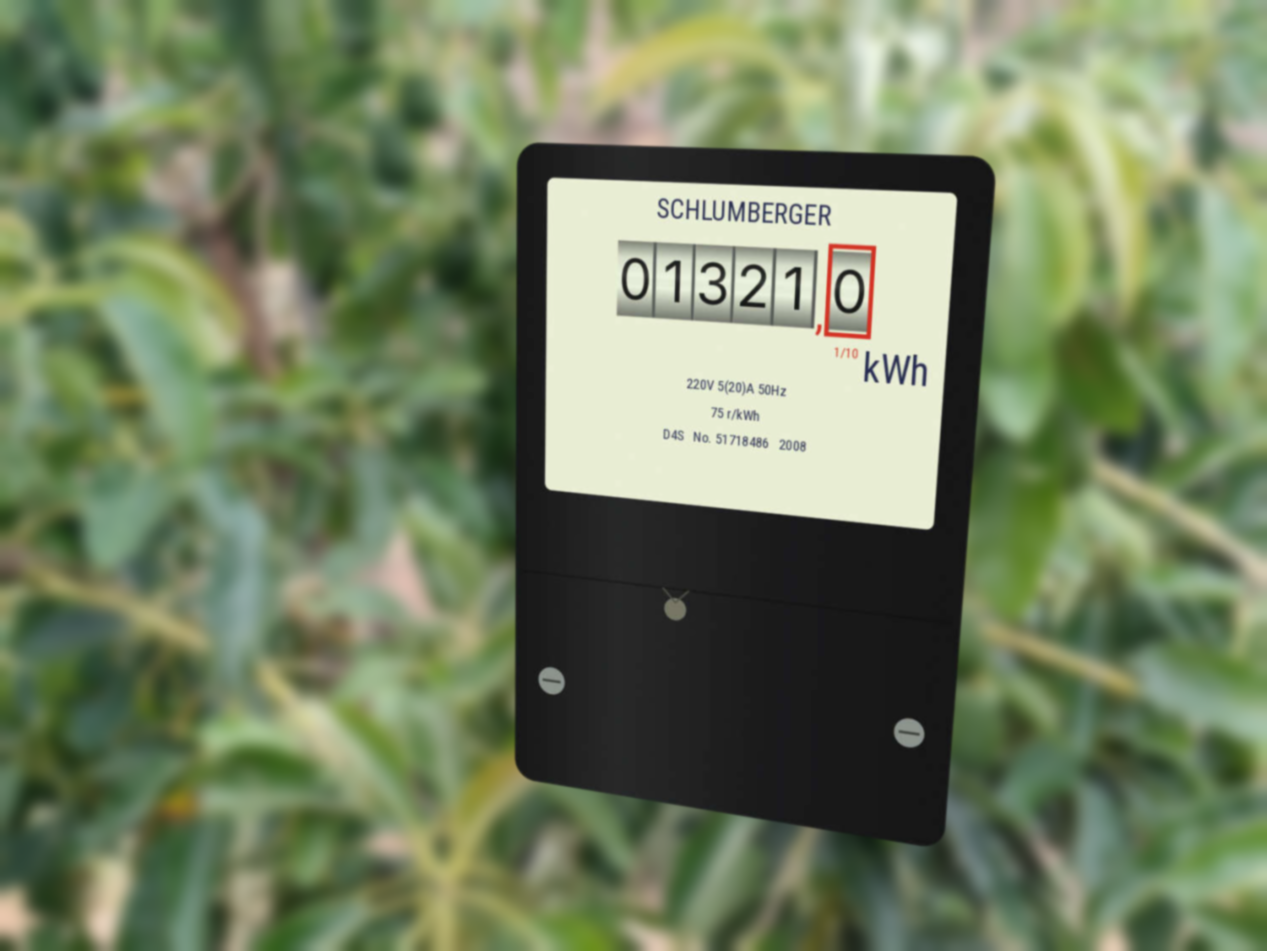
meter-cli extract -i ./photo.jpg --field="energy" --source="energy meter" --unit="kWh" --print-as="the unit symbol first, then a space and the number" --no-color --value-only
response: kWh 1321.0
